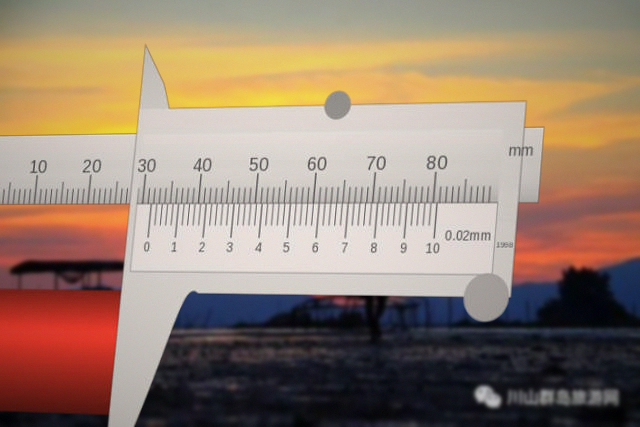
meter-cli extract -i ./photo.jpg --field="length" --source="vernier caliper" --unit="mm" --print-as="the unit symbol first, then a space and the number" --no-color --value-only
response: mm 31.6
